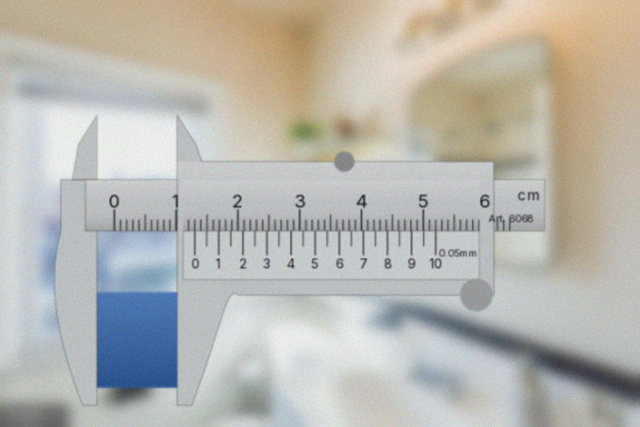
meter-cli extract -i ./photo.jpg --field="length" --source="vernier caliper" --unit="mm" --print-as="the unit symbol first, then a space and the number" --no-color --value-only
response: mm 13.0
